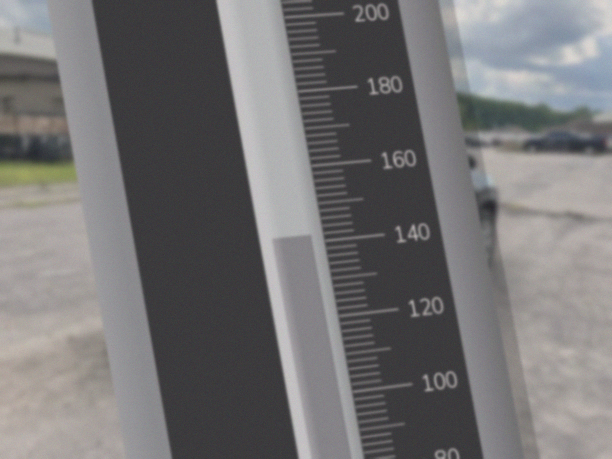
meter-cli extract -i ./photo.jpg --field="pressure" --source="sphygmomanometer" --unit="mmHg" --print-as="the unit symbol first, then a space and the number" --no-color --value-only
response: mmHg 142
